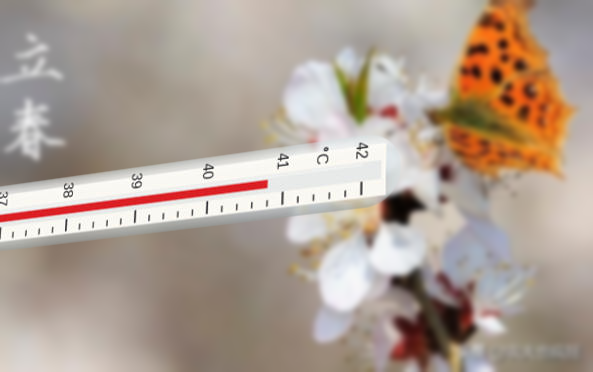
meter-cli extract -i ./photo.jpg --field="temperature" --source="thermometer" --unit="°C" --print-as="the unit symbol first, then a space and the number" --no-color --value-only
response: °C 40.8
